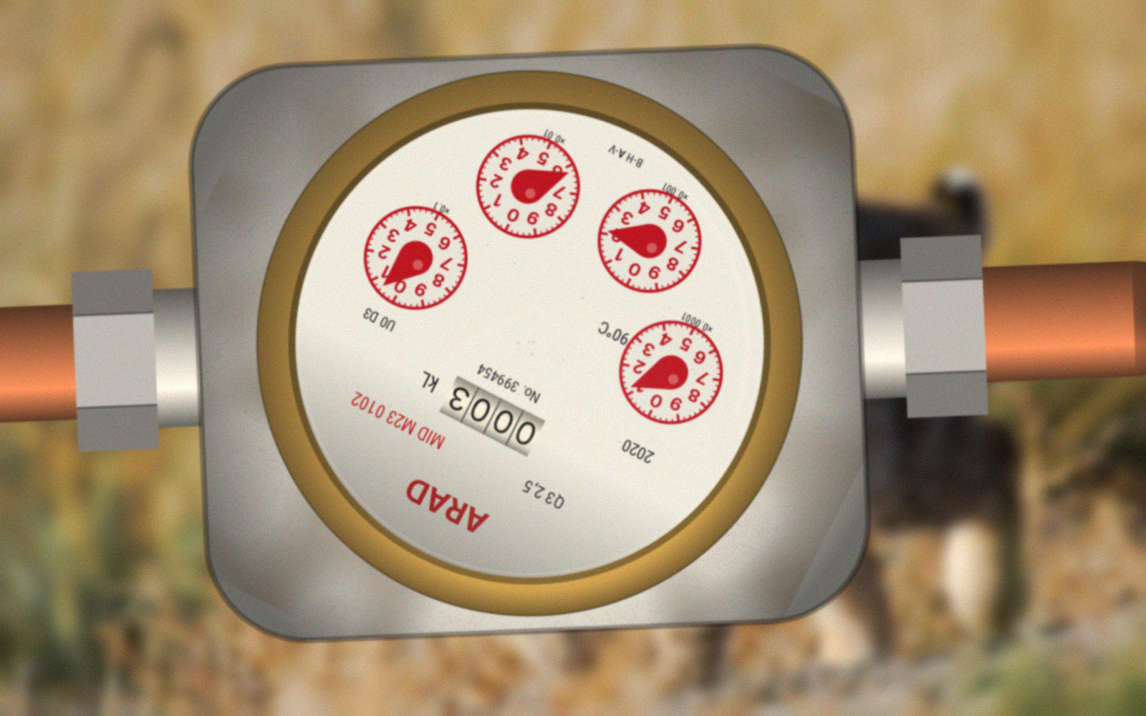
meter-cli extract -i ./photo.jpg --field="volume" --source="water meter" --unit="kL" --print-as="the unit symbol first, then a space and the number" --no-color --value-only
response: kL 3.0621
